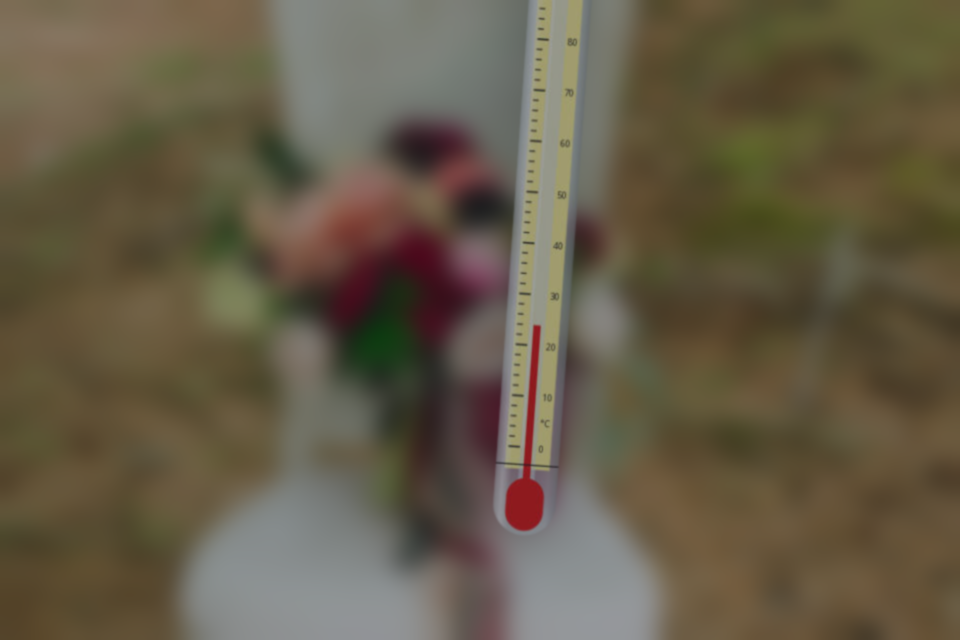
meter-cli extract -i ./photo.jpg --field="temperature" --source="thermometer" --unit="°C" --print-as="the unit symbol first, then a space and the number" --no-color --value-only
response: °C 24
